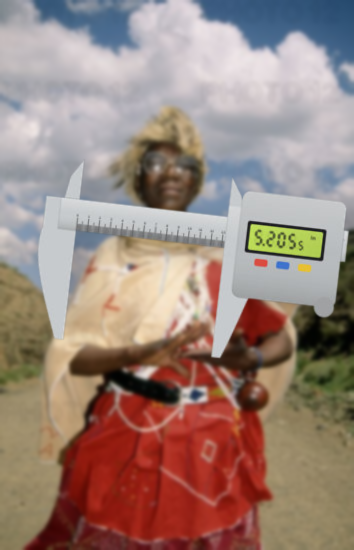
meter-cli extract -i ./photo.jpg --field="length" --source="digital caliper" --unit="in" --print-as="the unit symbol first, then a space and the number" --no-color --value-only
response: in 5.2055
